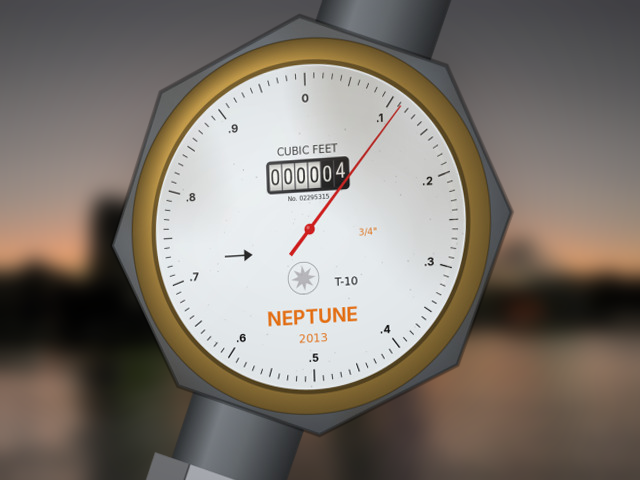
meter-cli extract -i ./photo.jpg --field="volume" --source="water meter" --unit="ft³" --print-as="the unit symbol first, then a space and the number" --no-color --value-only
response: ft³ 4.11
